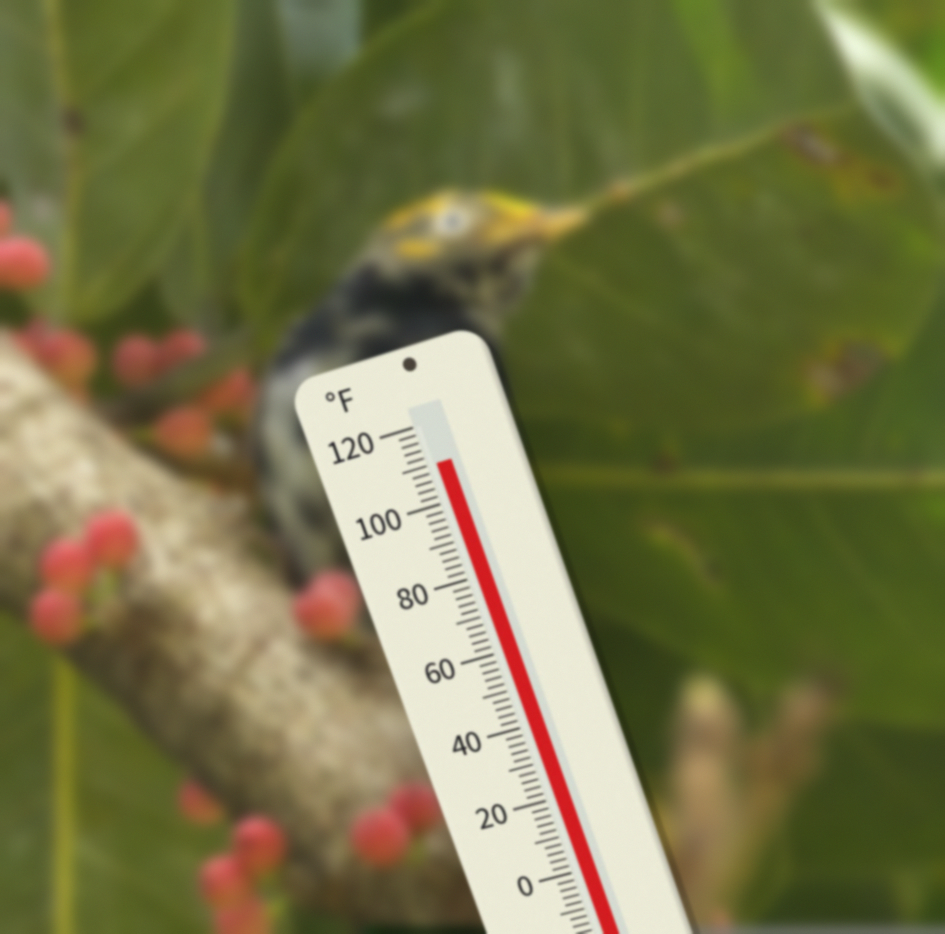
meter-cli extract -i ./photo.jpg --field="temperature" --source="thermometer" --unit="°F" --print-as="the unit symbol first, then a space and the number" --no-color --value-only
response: °F 110
